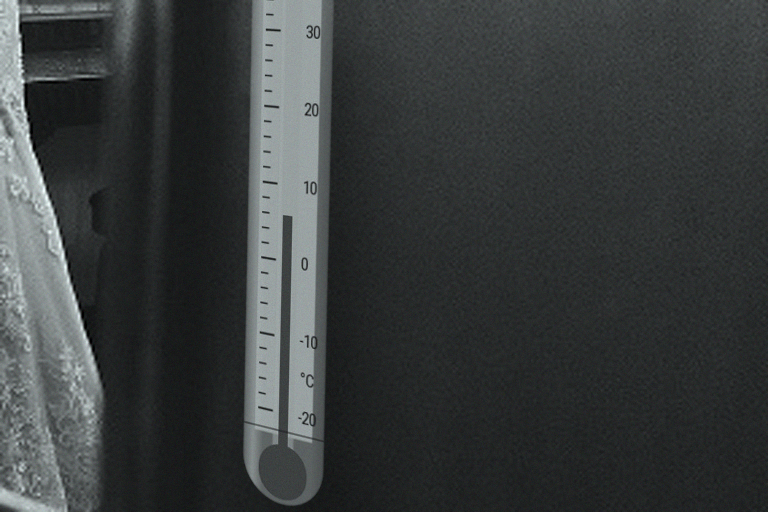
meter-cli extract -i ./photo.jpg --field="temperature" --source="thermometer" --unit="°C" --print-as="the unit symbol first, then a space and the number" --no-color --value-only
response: °C 6
